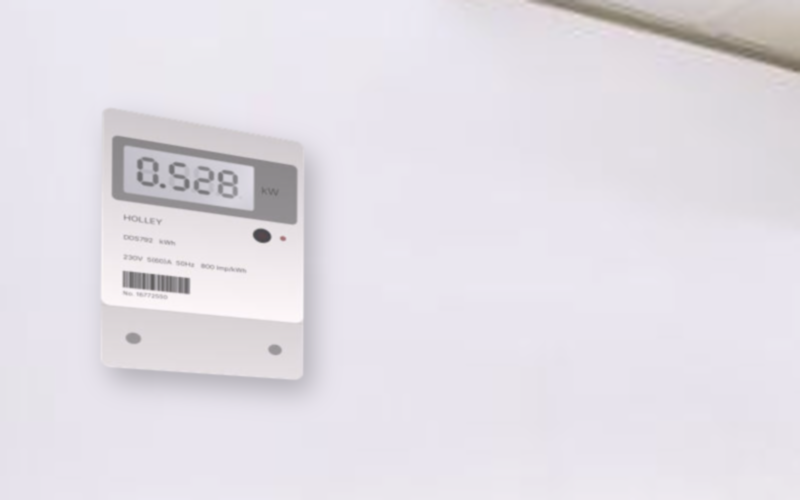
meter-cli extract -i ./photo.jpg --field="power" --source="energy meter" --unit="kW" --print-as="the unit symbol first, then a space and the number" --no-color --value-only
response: kW 0.528
